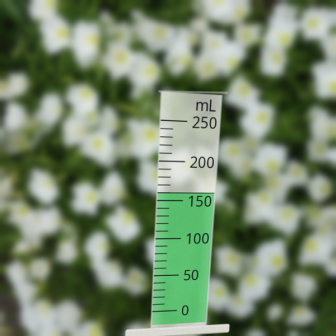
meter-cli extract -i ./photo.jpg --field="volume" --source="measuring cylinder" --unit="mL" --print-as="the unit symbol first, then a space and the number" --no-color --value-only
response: mL 160
